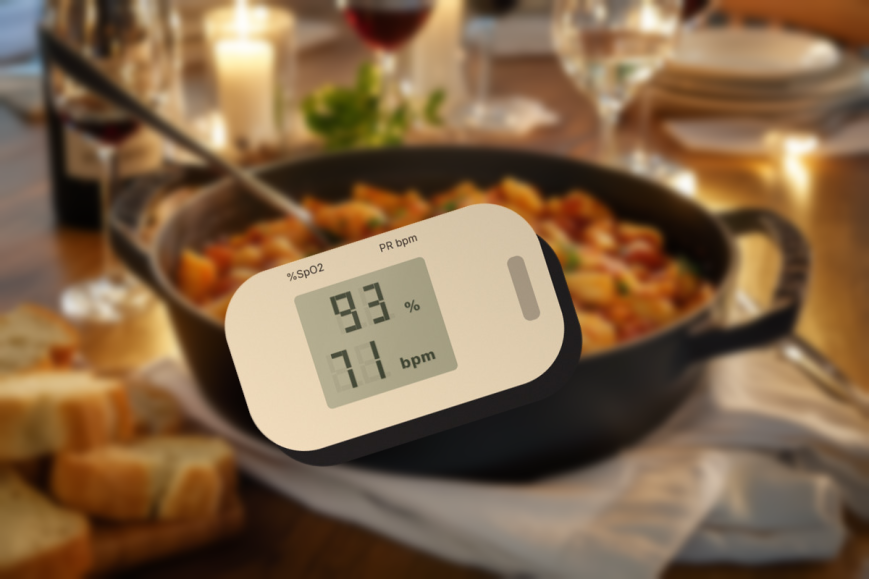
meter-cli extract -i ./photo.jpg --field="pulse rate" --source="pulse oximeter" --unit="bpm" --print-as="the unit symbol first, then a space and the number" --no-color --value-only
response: bpm 71
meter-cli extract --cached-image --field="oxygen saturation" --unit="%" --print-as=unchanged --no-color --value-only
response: % 93
